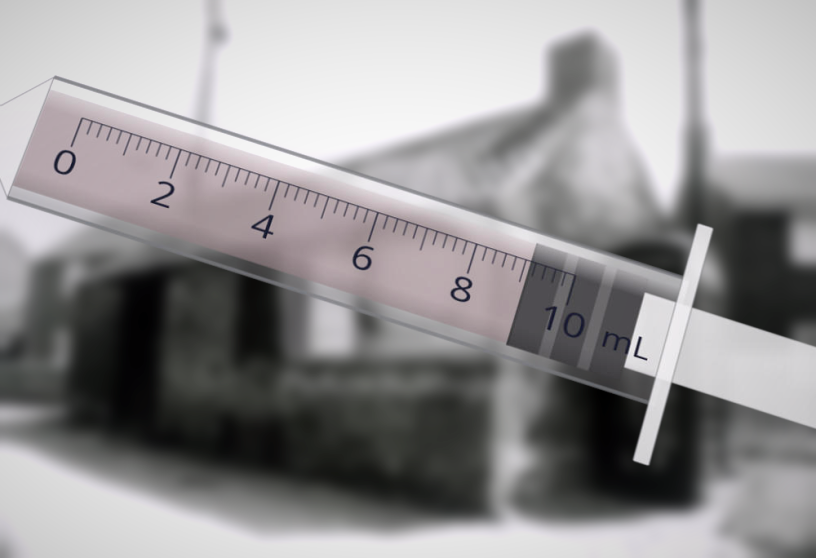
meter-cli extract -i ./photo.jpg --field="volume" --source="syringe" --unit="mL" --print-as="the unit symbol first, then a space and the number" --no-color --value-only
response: mL 9.1
